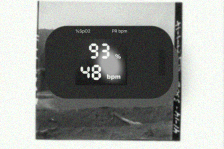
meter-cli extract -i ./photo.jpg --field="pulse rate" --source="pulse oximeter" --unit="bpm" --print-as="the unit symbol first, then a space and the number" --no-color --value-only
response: bpm 48
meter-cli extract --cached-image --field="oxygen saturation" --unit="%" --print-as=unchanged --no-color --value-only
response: % 93
